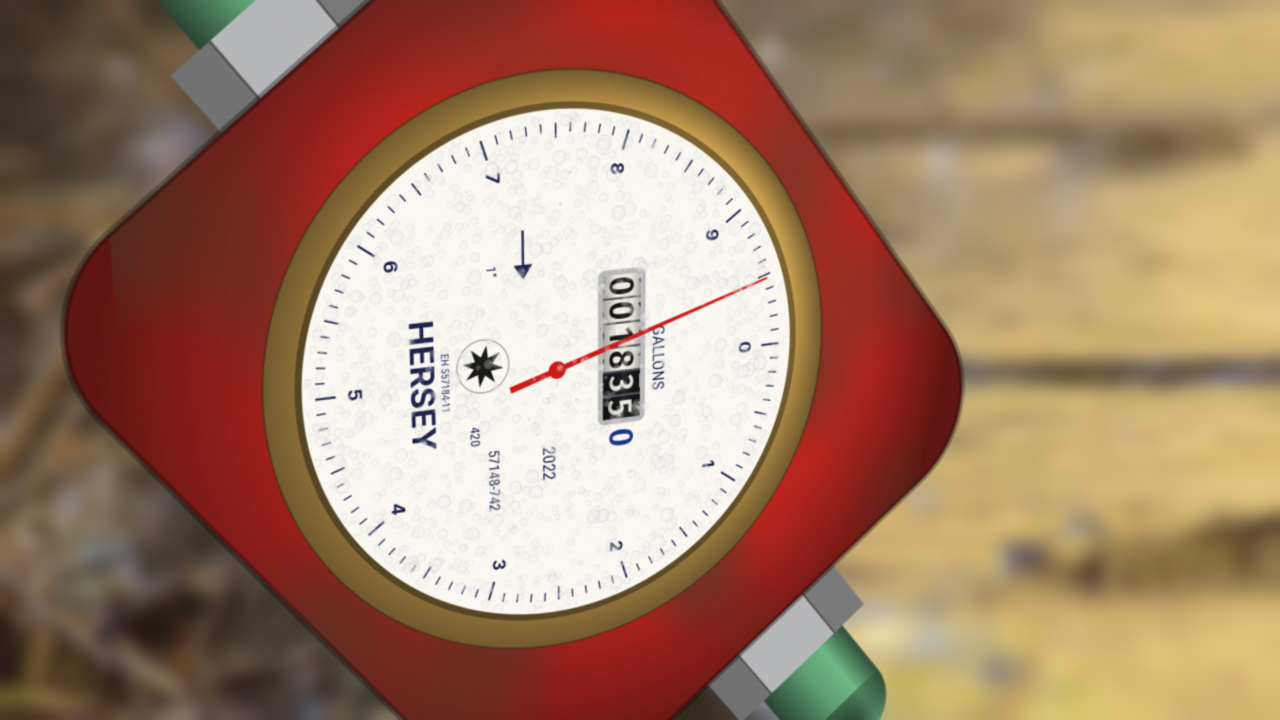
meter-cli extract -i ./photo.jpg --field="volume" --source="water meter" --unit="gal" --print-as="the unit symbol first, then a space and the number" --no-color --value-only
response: gal 18349.5
